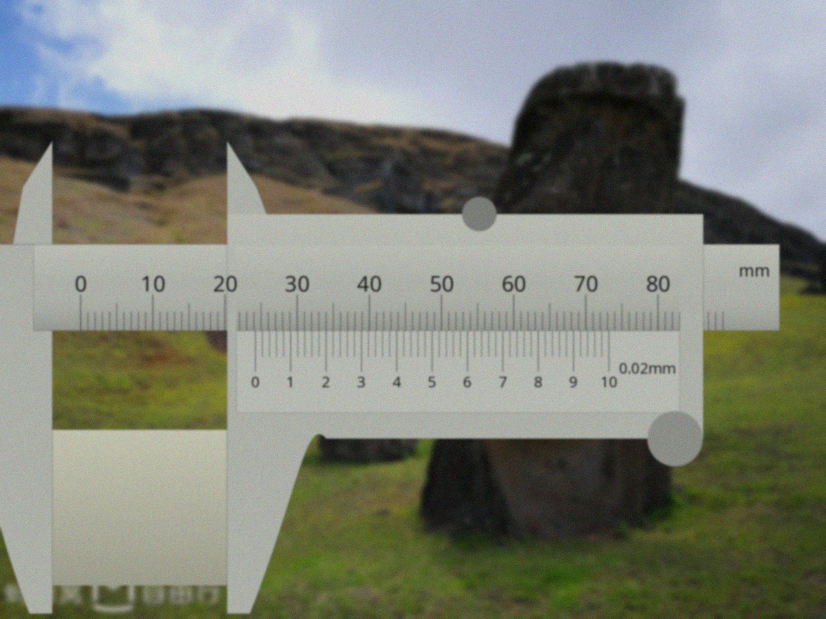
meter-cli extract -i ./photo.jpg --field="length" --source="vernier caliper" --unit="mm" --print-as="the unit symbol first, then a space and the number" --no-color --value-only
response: mm 24.2
